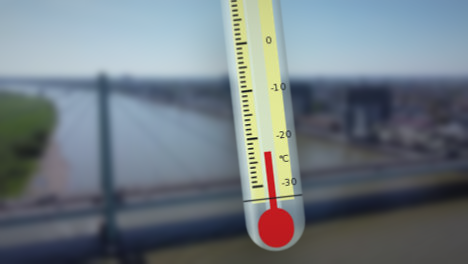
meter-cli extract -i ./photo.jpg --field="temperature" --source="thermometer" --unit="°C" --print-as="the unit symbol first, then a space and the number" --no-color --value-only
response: °C -23
